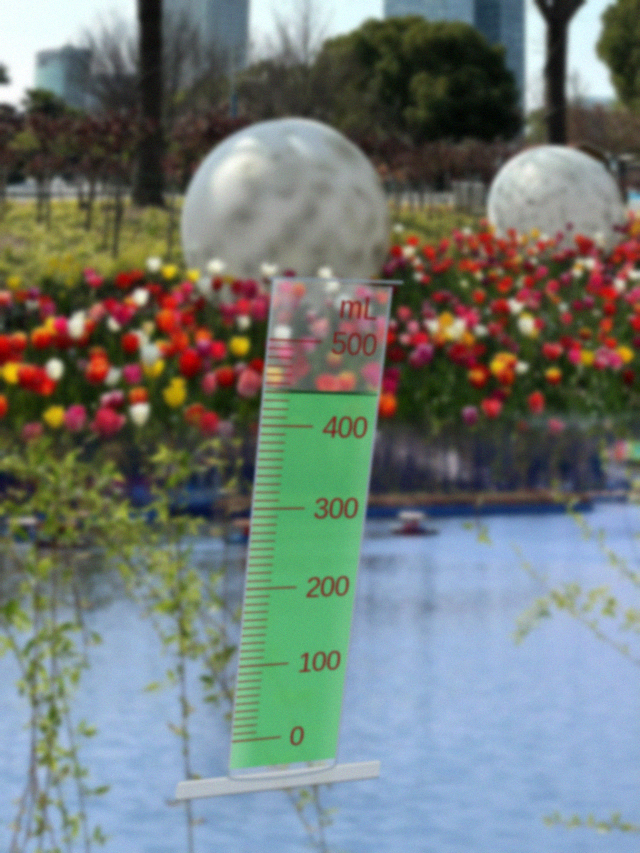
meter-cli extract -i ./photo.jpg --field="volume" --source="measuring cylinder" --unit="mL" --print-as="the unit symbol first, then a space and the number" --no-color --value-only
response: mL 440
